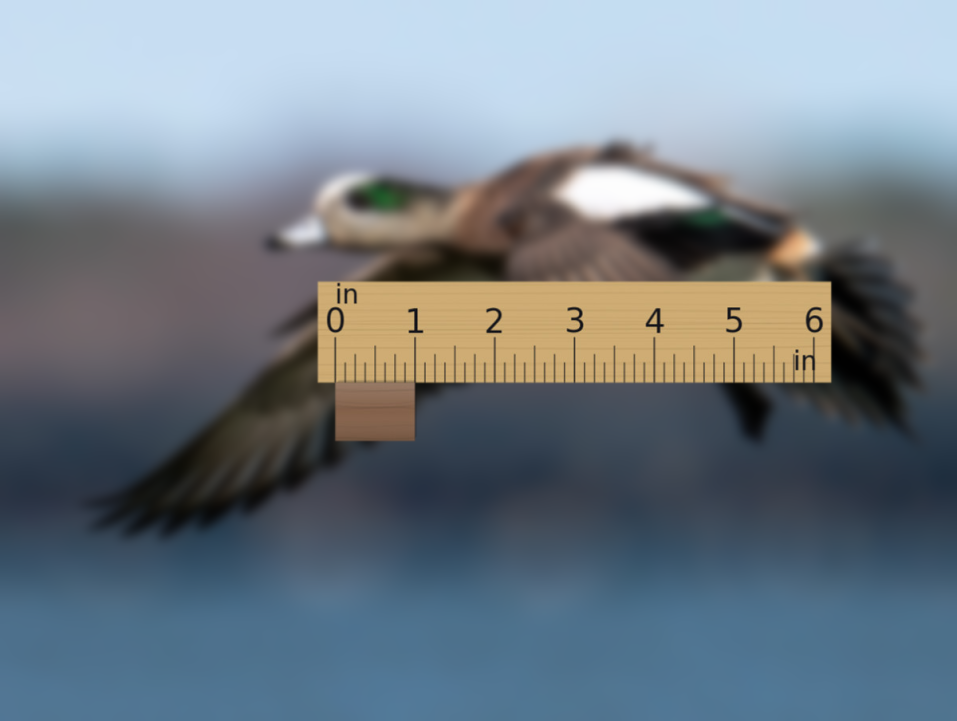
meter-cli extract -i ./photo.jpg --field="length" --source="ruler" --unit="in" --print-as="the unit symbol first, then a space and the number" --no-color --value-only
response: in 1
